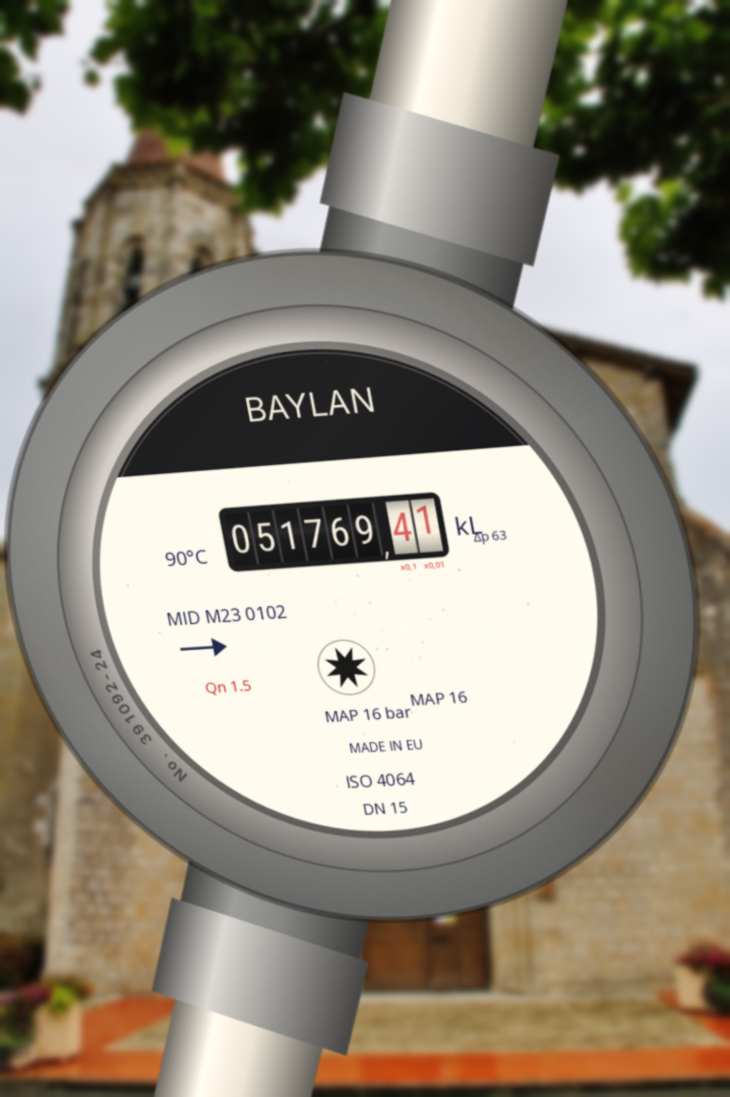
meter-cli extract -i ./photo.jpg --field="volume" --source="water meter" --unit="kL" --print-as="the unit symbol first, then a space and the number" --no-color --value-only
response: kL 51769.41
